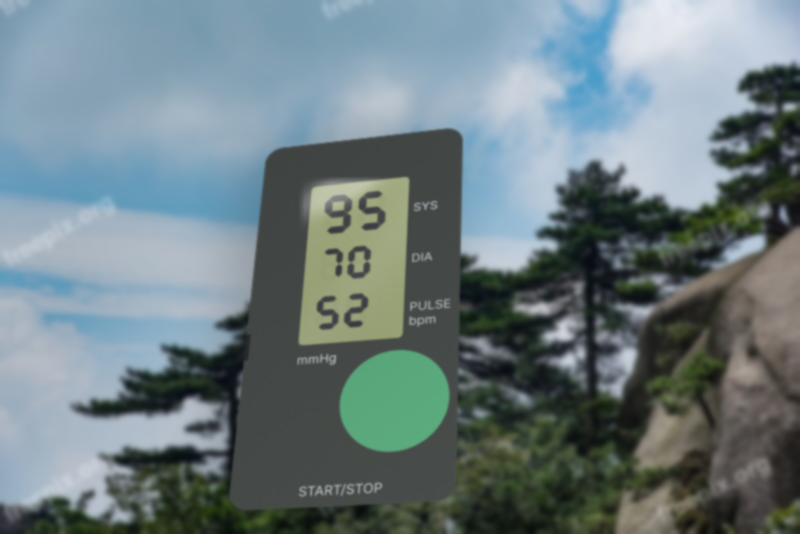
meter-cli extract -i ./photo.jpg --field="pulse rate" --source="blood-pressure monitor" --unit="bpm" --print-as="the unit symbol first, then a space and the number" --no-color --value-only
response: bpm 52
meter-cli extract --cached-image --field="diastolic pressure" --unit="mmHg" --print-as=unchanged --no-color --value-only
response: mmHg 70
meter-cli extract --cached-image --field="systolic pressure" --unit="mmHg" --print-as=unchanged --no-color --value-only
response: mmHg 95
